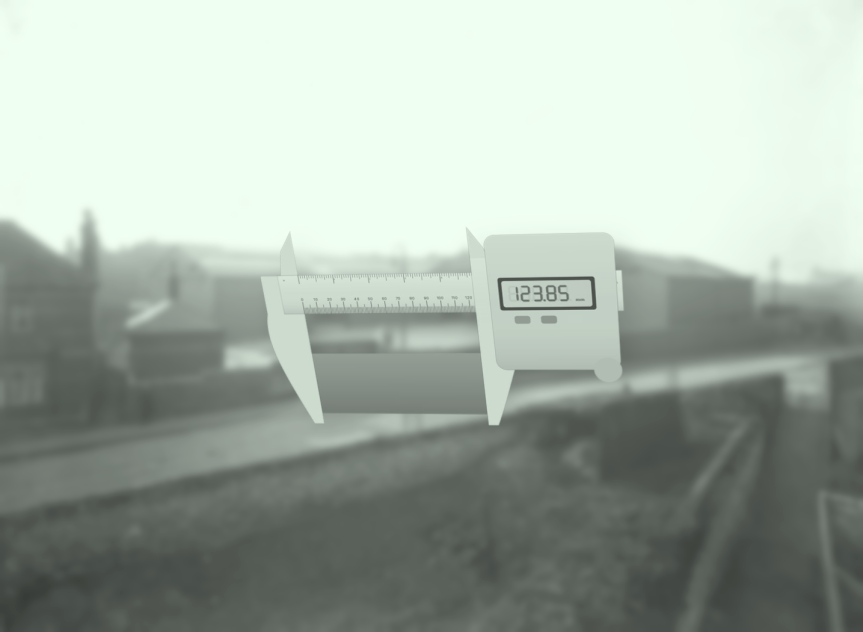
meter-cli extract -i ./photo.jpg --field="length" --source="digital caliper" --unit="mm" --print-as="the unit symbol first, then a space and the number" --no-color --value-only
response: mm 123.85
